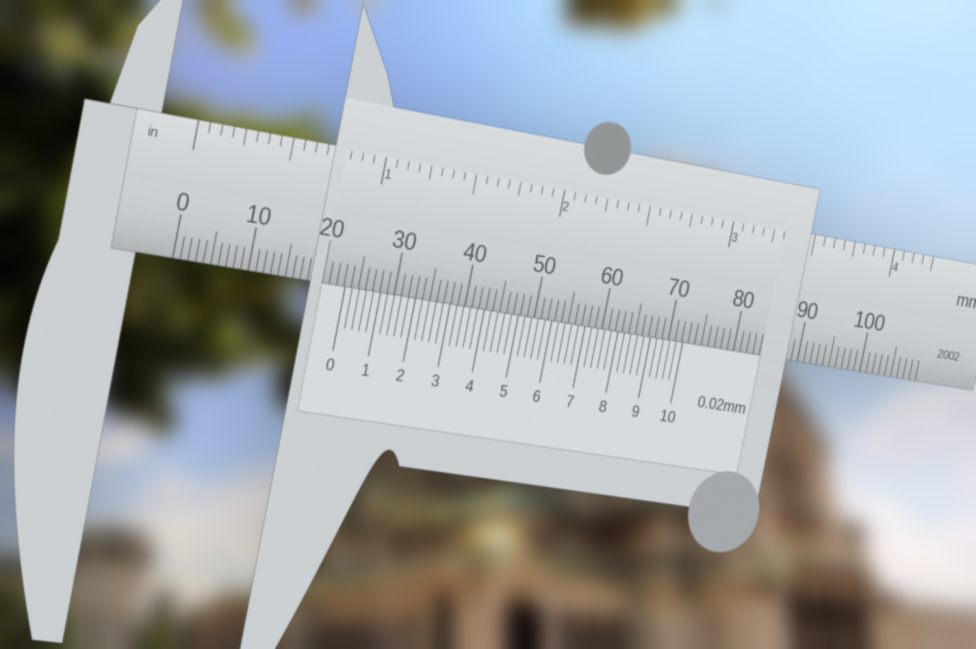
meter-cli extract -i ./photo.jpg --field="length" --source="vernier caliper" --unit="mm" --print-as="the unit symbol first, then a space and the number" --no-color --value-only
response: mm 23.2
